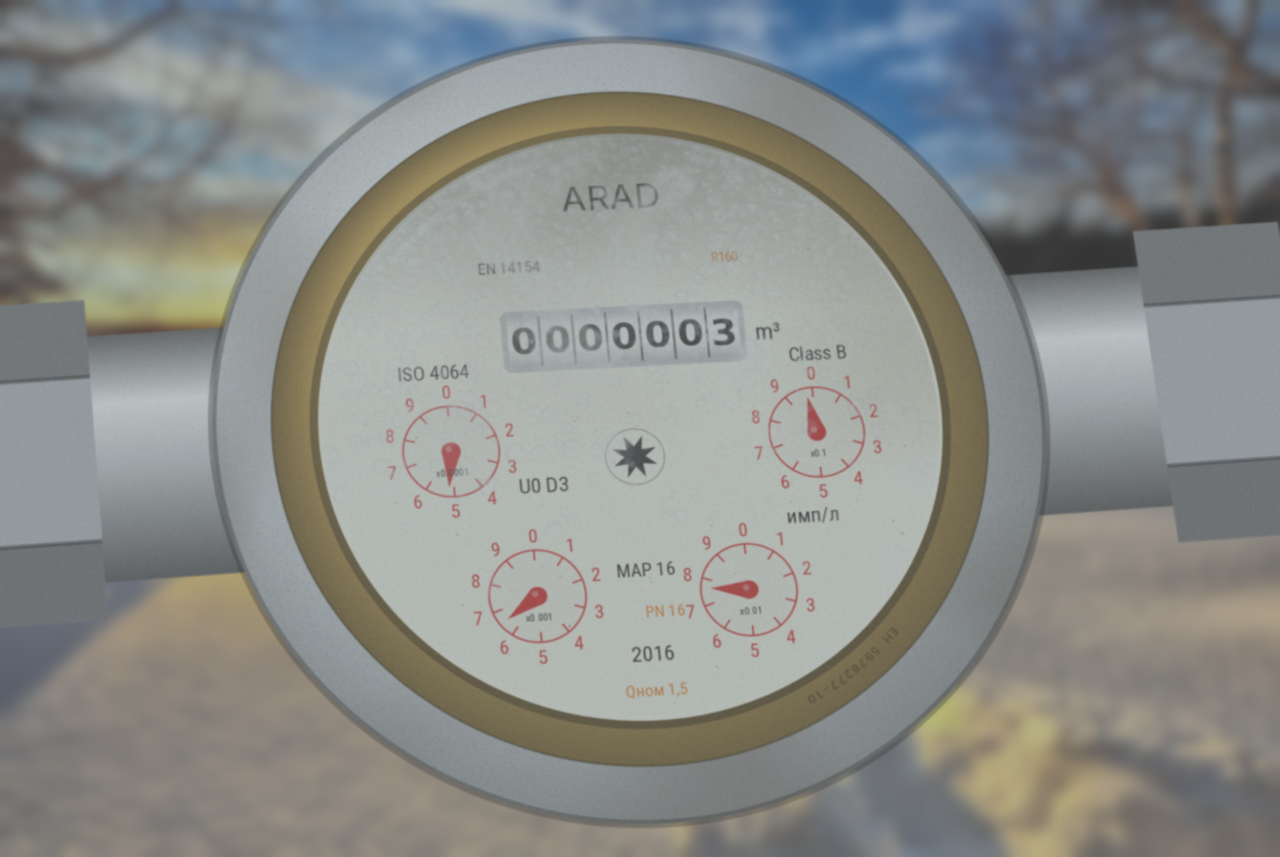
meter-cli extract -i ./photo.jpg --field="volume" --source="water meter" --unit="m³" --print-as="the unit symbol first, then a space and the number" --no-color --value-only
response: m³ 2.9765
